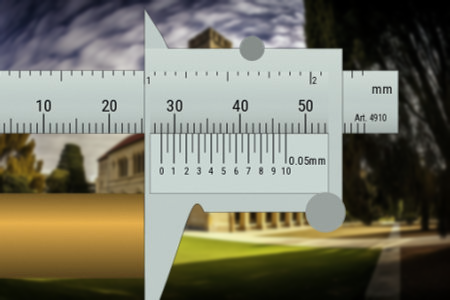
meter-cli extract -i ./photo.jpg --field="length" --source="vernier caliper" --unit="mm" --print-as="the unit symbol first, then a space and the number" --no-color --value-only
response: mm 28.0
